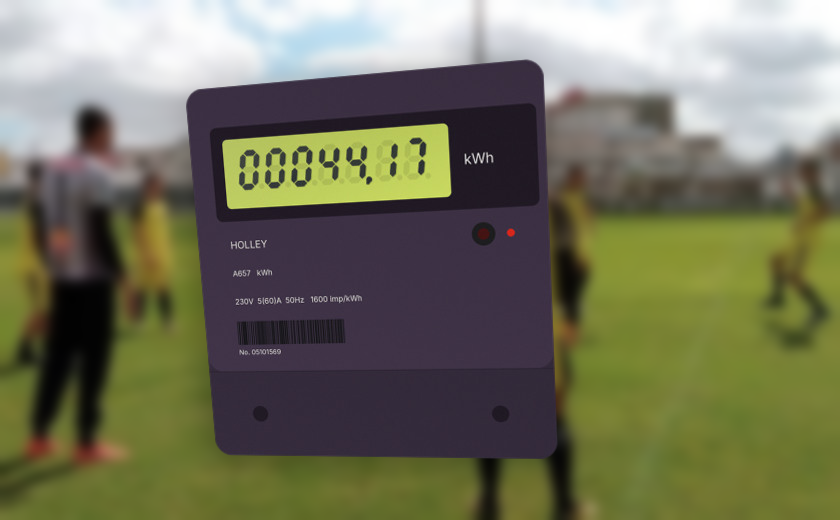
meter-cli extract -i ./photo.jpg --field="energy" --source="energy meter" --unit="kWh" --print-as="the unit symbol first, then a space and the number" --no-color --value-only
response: kWh 44.17
